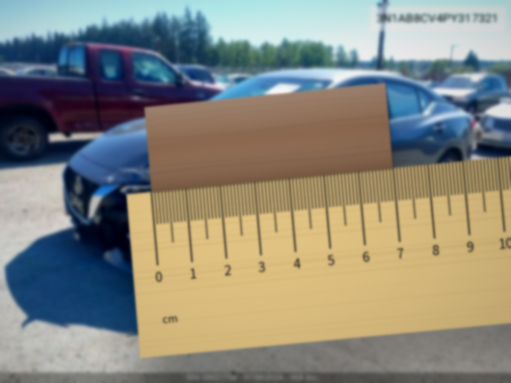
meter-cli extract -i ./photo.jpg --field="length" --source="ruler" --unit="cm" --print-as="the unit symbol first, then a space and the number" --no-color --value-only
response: cm 7
